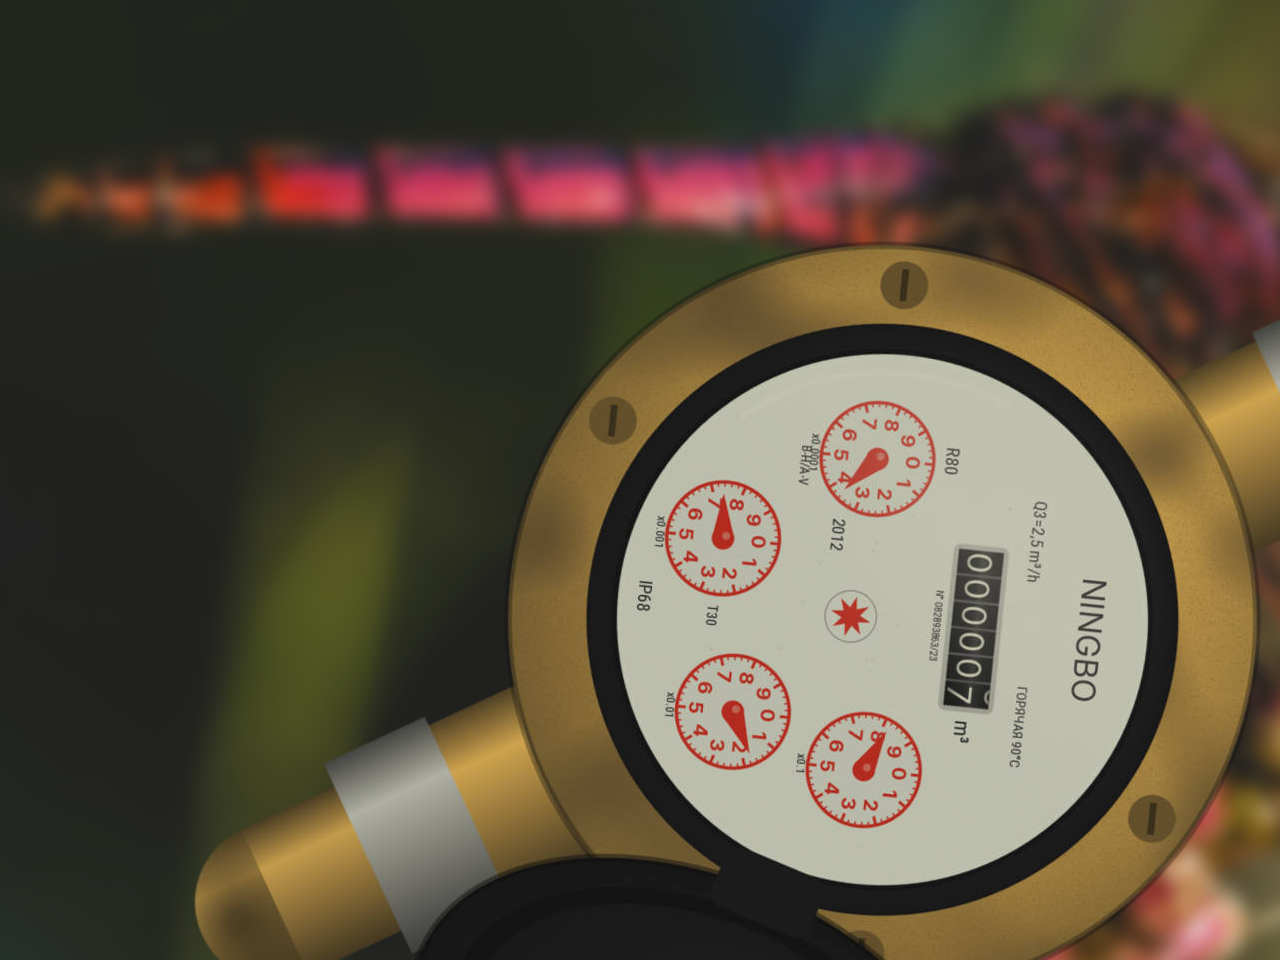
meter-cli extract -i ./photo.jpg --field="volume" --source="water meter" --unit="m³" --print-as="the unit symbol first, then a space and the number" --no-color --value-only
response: m³ 6.8173
